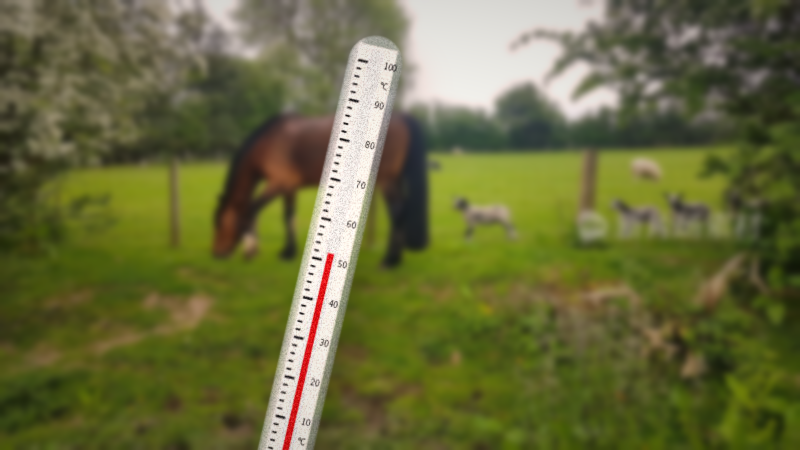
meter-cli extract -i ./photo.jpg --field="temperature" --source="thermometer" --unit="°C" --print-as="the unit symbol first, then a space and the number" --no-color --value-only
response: °C 52
